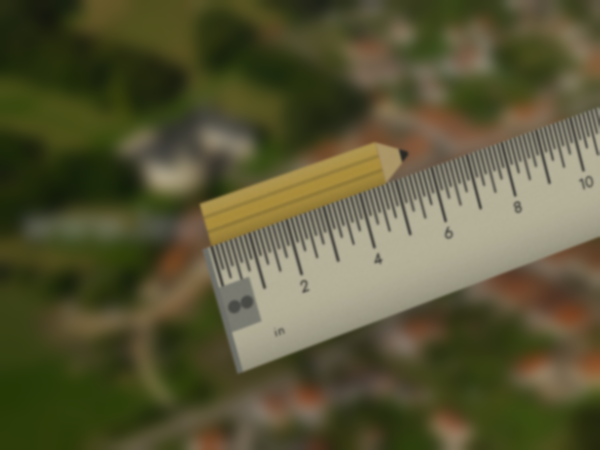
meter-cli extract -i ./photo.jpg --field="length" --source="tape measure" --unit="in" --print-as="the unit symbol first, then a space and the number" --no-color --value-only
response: in 5.5
